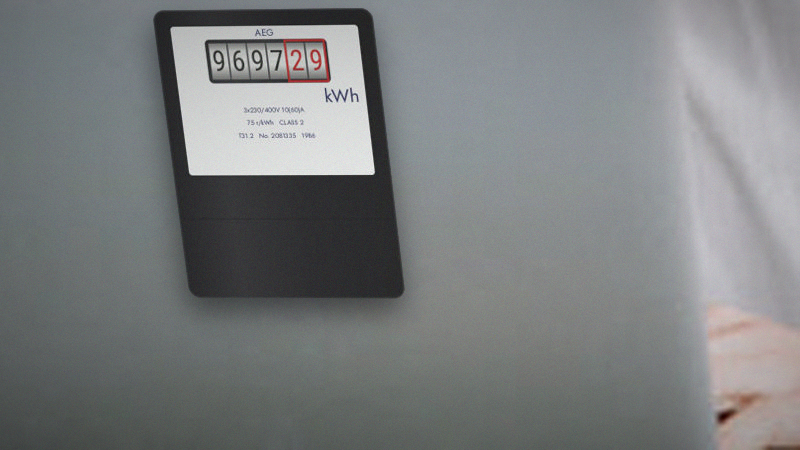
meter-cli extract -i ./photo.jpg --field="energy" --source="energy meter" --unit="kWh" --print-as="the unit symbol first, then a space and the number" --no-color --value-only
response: kWh 9697.29
